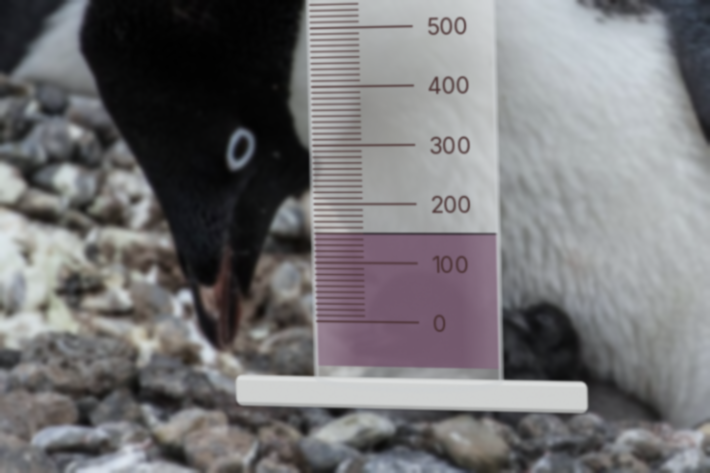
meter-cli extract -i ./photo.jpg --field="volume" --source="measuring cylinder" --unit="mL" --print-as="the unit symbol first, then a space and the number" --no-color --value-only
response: mL 150
